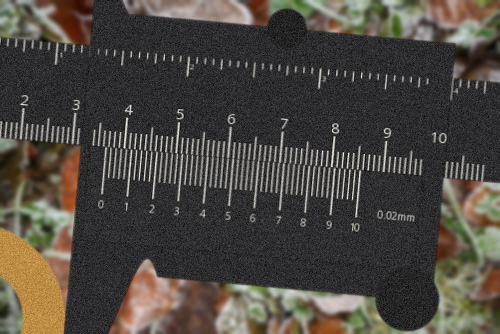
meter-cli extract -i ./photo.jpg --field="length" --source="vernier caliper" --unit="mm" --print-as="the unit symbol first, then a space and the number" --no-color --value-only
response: mm 36.5
